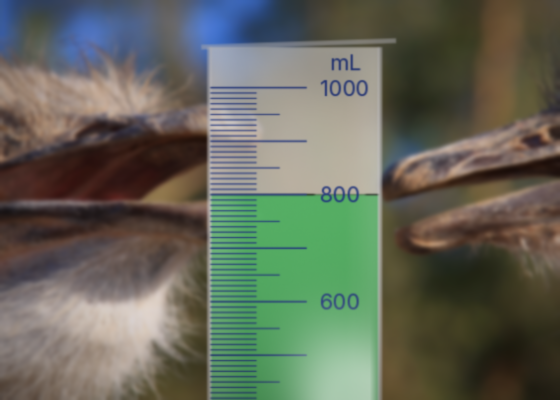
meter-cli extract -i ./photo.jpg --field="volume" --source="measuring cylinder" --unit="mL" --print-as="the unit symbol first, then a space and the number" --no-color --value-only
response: mL 800
